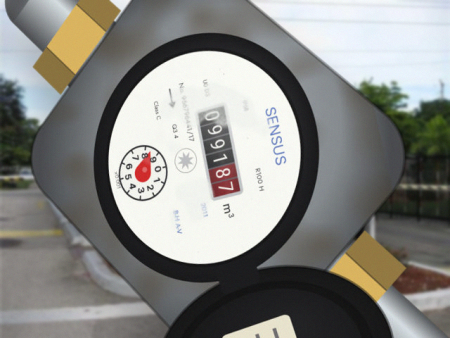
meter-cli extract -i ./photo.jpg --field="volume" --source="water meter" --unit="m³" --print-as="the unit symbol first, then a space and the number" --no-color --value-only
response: m³ 991.878
